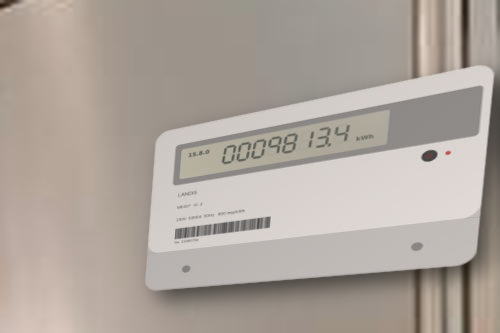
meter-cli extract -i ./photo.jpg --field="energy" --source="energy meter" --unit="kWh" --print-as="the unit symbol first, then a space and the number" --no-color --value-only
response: kWh 9813.4
